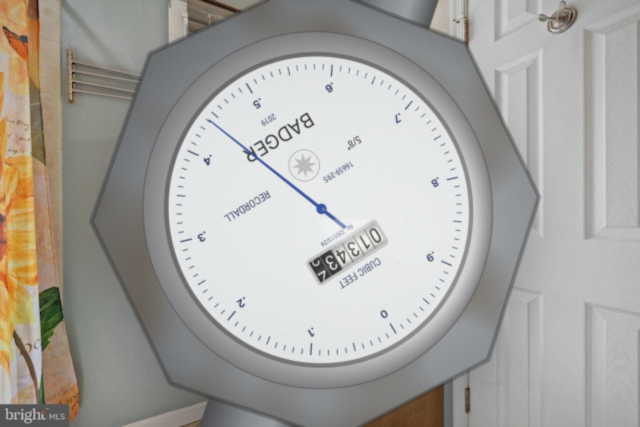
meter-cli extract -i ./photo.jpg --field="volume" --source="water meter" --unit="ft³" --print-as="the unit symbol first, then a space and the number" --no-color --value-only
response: ft³ 13432.44
